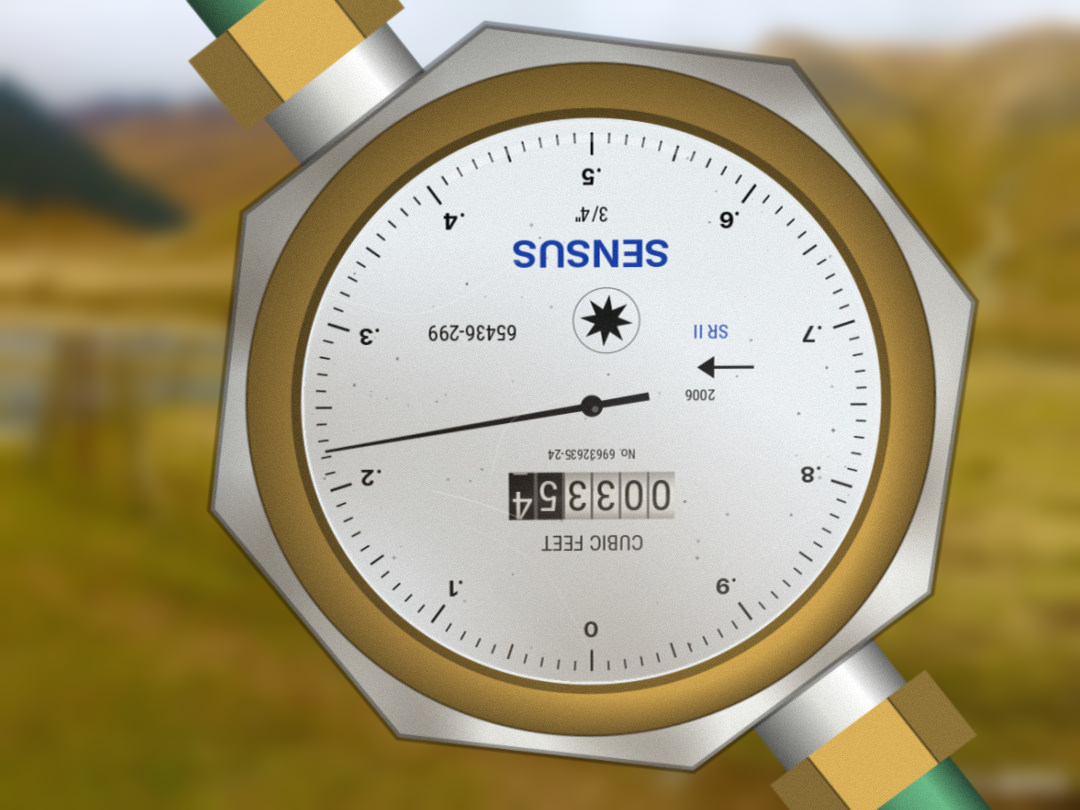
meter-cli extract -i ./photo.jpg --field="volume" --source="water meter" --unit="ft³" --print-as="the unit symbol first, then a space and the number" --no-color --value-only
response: ft³ 3354.22
